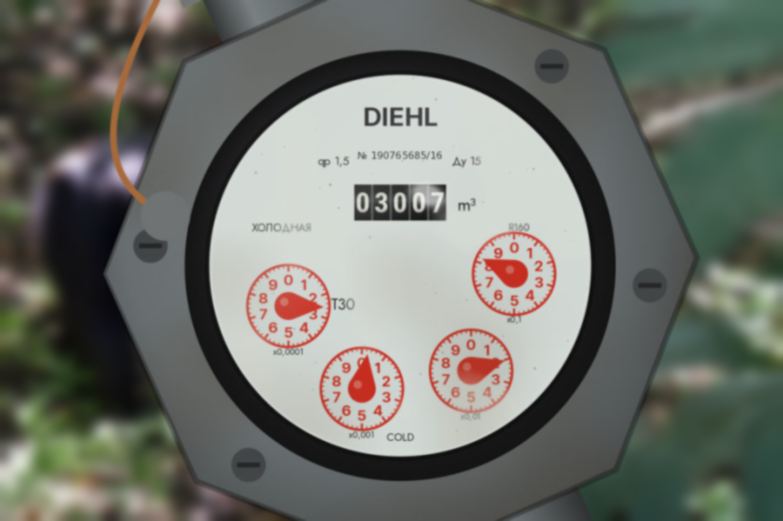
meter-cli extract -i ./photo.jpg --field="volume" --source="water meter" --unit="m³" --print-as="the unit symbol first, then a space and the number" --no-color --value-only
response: m³ 3007.8202
